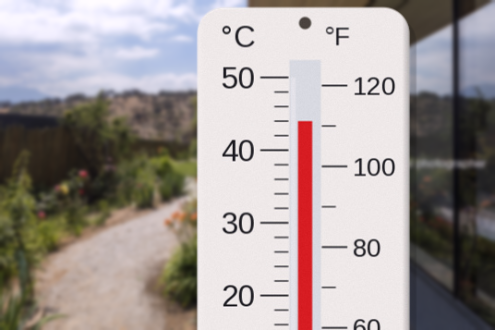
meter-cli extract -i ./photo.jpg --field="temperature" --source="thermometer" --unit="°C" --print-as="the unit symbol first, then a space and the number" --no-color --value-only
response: °C 44
